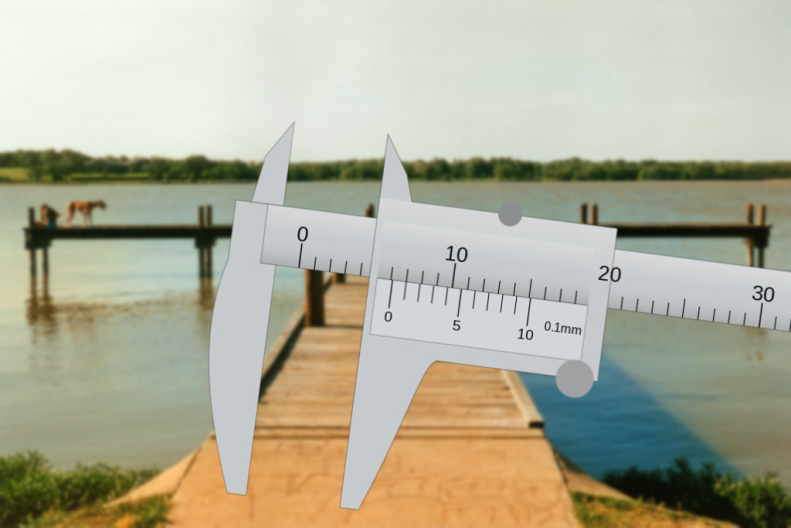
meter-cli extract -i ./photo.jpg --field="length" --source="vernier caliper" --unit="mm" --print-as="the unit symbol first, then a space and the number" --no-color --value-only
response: mm 6.1
